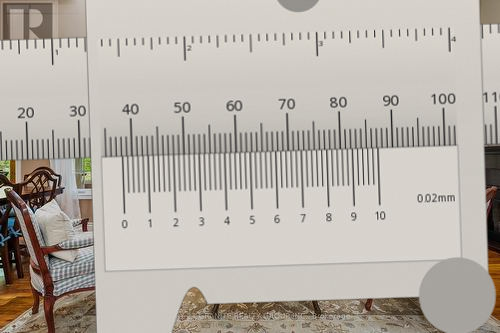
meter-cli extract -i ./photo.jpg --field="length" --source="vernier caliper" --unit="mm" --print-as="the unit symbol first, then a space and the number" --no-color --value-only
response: mm 38.2
